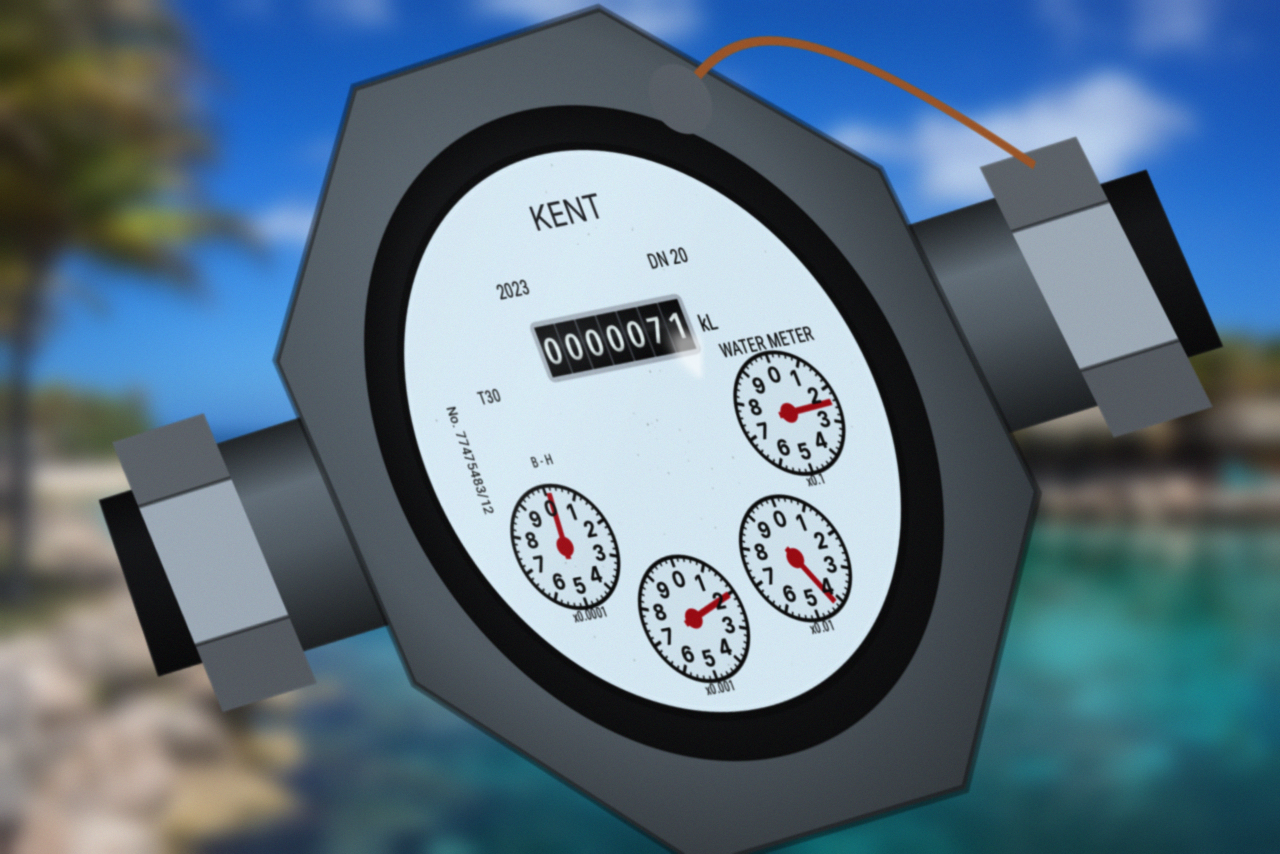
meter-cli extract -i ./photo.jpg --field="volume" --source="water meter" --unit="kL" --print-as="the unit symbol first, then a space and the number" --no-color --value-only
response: kL 71.2420
